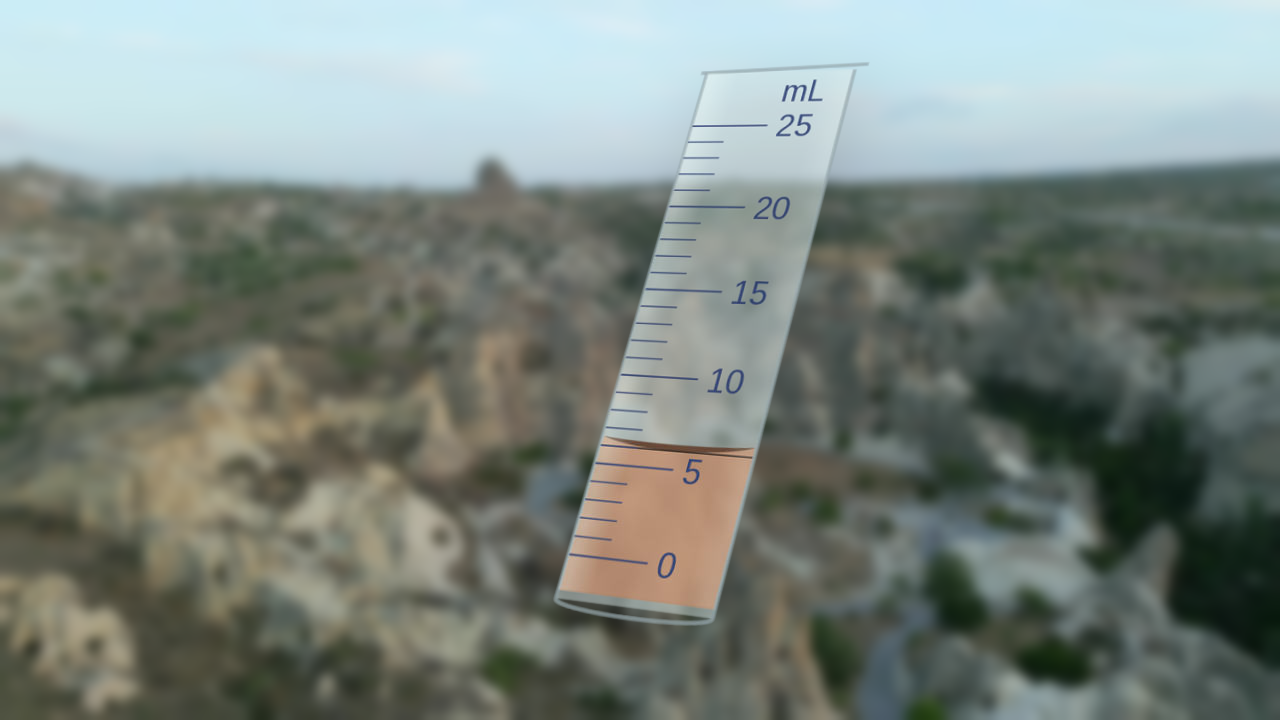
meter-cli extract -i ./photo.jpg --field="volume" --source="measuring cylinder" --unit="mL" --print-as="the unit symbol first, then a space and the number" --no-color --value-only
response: mL 6
